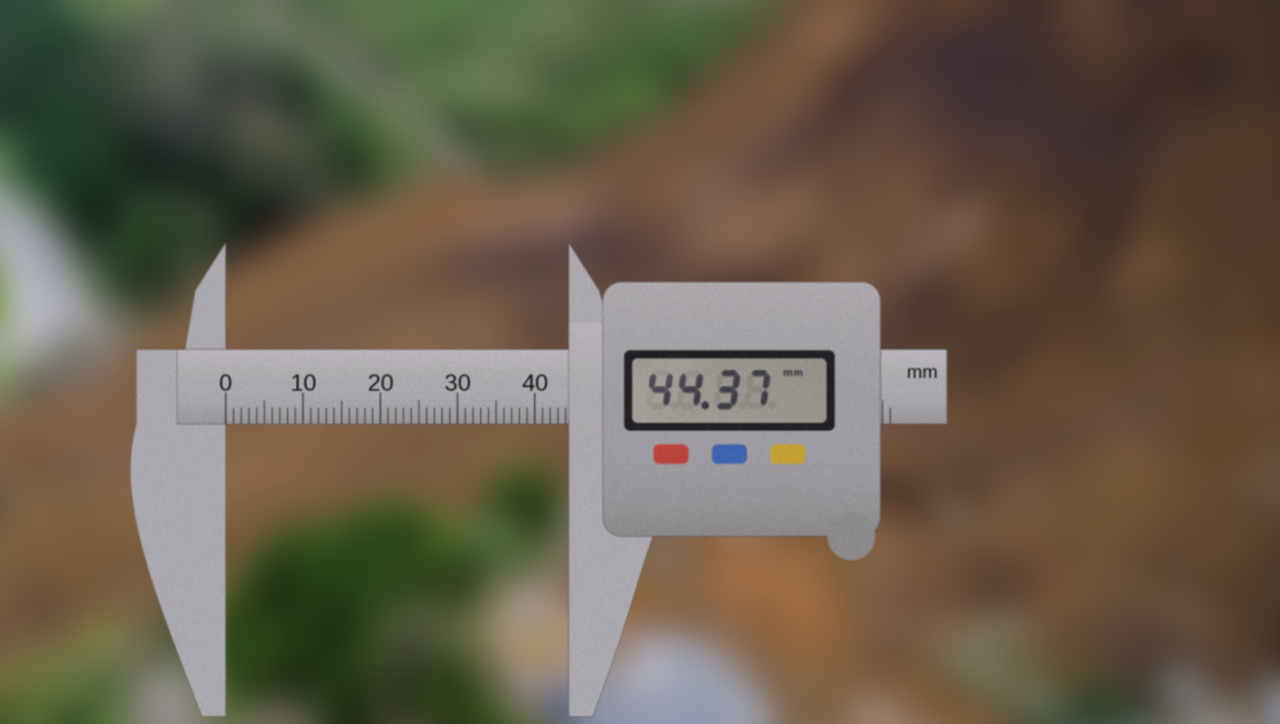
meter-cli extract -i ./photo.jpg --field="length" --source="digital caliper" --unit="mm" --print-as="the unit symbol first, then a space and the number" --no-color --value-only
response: mm 44.37
